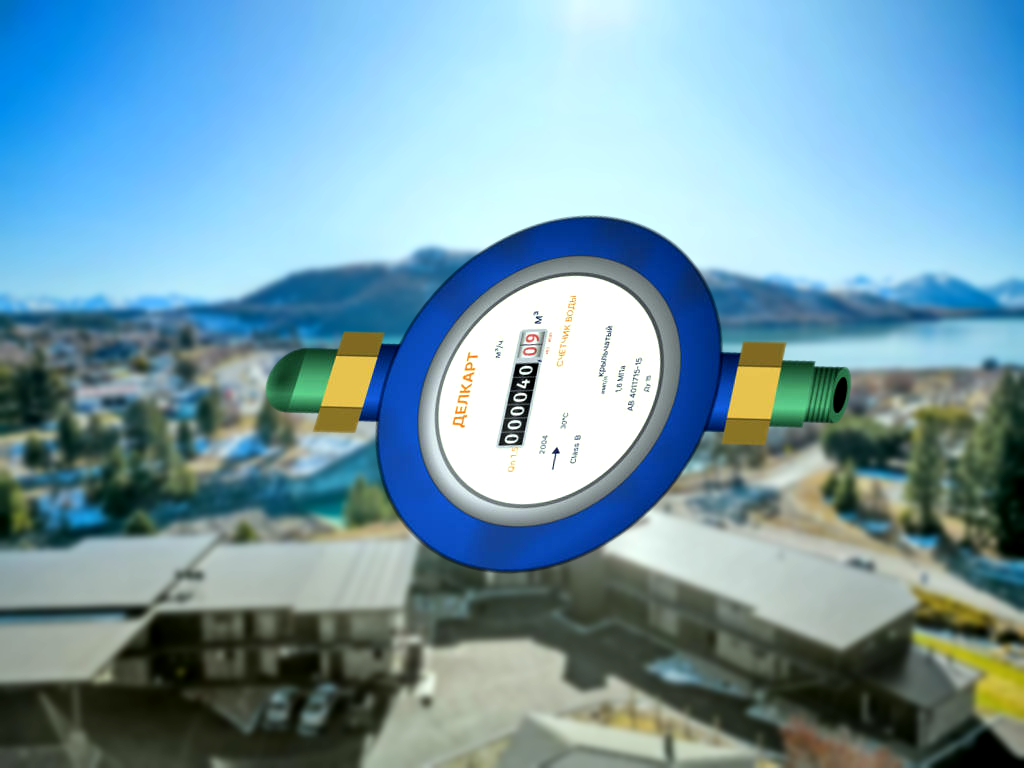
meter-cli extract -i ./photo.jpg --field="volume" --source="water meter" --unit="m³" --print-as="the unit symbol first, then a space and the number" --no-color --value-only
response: m³ 40.09
